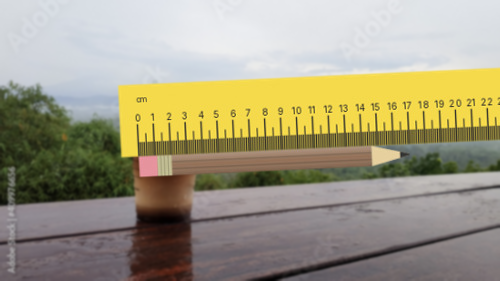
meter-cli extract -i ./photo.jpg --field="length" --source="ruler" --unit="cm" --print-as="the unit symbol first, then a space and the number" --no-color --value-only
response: cm 17
